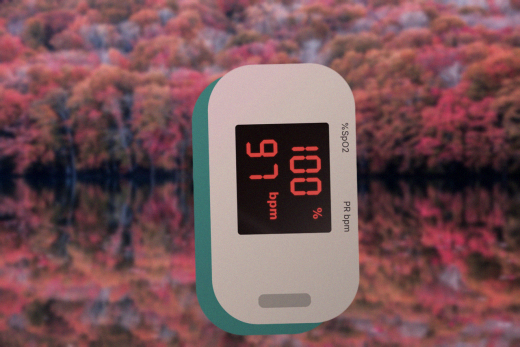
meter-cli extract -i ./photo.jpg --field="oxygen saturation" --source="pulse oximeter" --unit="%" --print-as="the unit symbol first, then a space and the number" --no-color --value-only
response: % 100
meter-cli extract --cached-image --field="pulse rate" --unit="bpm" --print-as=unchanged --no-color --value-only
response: bpm 97
